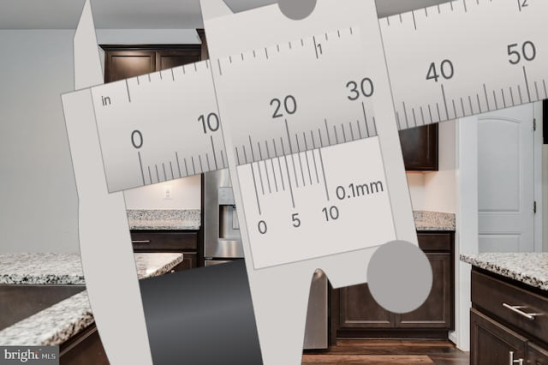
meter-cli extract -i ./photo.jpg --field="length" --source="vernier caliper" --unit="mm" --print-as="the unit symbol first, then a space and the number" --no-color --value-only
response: mm 14.6
